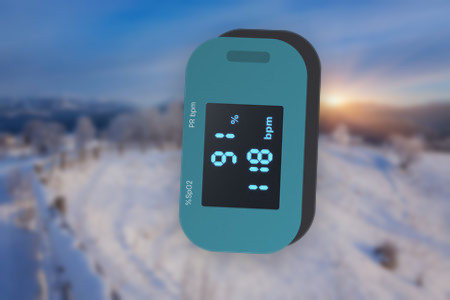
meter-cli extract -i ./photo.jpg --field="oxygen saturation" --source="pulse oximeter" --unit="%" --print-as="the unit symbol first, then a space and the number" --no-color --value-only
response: % 91
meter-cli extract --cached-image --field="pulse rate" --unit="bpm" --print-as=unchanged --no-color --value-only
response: bpm 118
